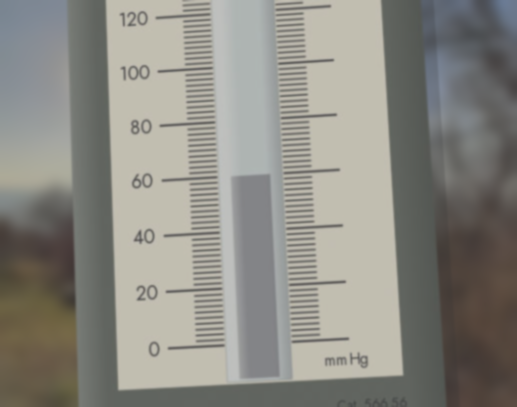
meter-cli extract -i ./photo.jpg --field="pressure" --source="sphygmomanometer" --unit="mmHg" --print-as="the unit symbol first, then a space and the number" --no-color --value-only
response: mmHg 60
